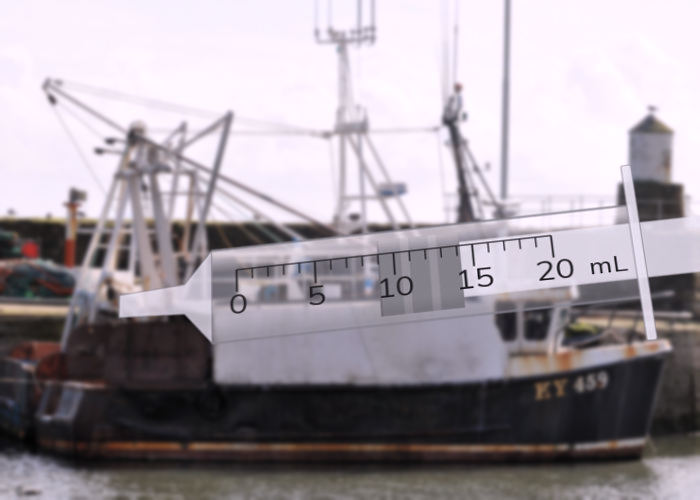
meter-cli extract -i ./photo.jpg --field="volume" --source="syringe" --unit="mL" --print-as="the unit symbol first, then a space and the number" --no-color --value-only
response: mL 9
